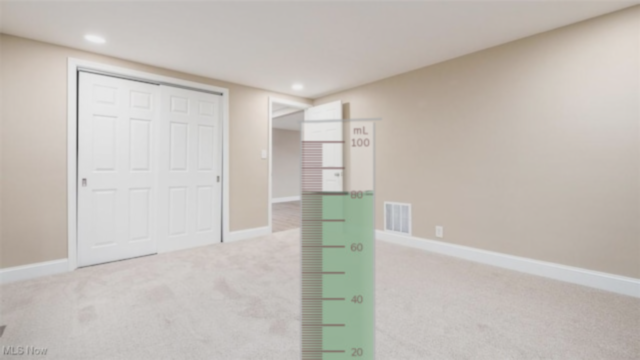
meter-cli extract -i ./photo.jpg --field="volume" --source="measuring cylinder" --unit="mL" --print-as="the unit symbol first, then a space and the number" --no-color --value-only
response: mL 80
